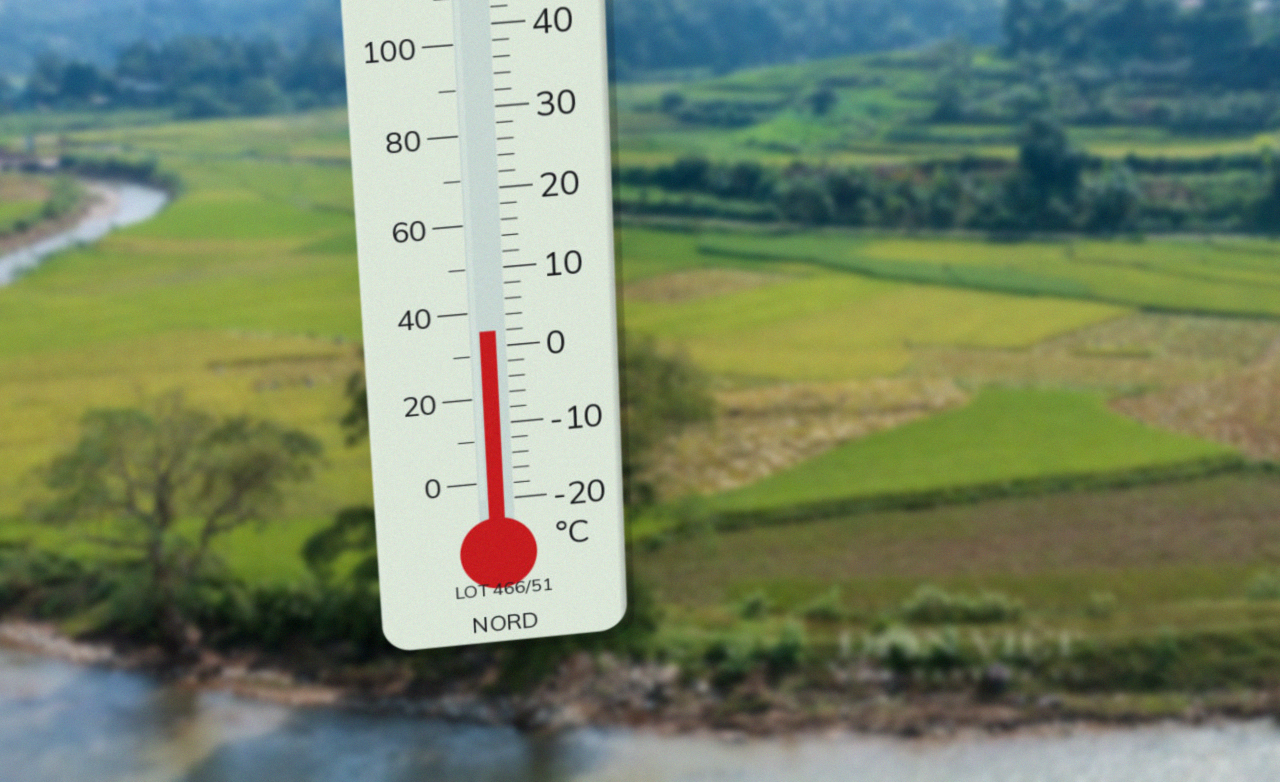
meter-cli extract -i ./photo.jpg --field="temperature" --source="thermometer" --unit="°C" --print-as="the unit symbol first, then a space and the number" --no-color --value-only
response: °C 2
